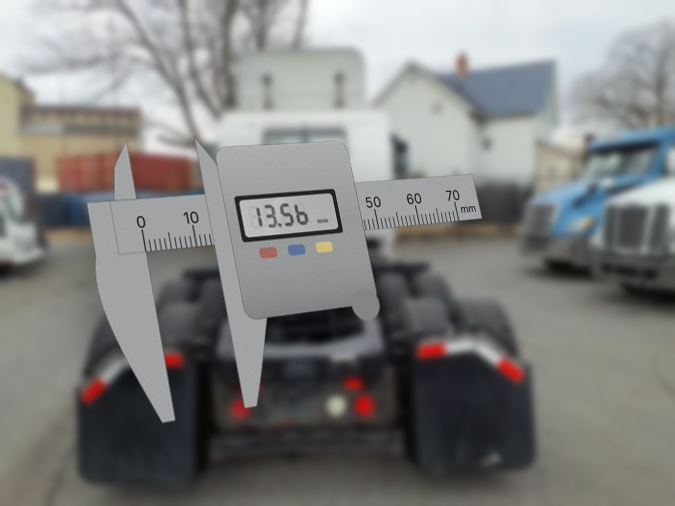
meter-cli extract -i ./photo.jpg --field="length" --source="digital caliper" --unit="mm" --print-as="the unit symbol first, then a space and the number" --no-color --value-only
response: mm 13.56
